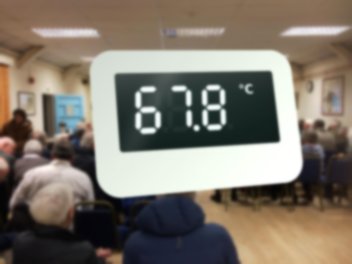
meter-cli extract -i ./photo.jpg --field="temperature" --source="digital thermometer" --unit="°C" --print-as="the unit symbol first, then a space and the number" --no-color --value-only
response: °C 67.8
